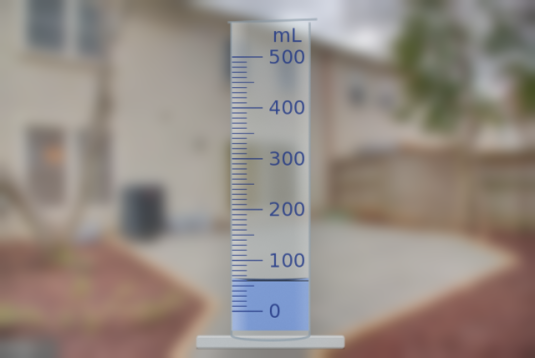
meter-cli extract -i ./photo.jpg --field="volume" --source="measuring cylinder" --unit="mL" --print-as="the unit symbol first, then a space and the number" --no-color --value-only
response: mL 60
